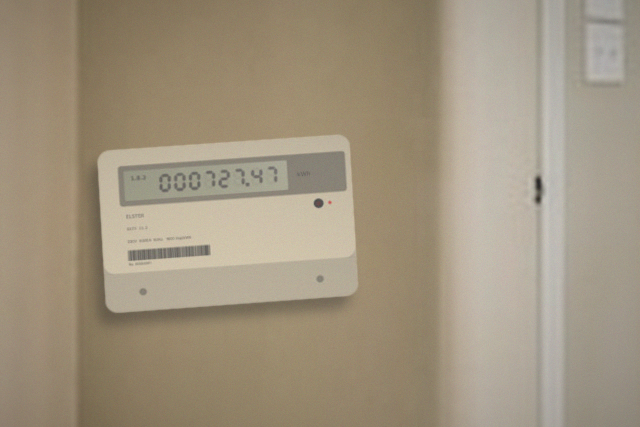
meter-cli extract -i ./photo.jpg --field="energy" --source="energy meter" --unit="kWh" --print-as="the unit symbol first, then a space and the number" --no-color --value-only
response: kWh 727.47
